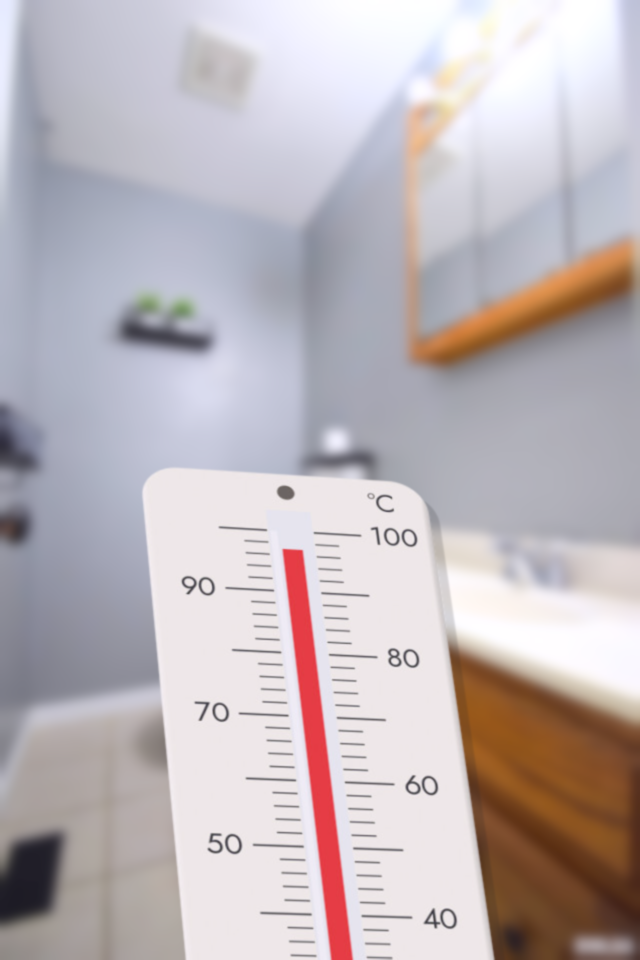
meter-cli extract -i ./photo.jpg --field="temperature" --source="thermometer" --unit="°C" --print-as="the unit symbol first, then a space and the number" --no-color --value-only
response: °C 97
